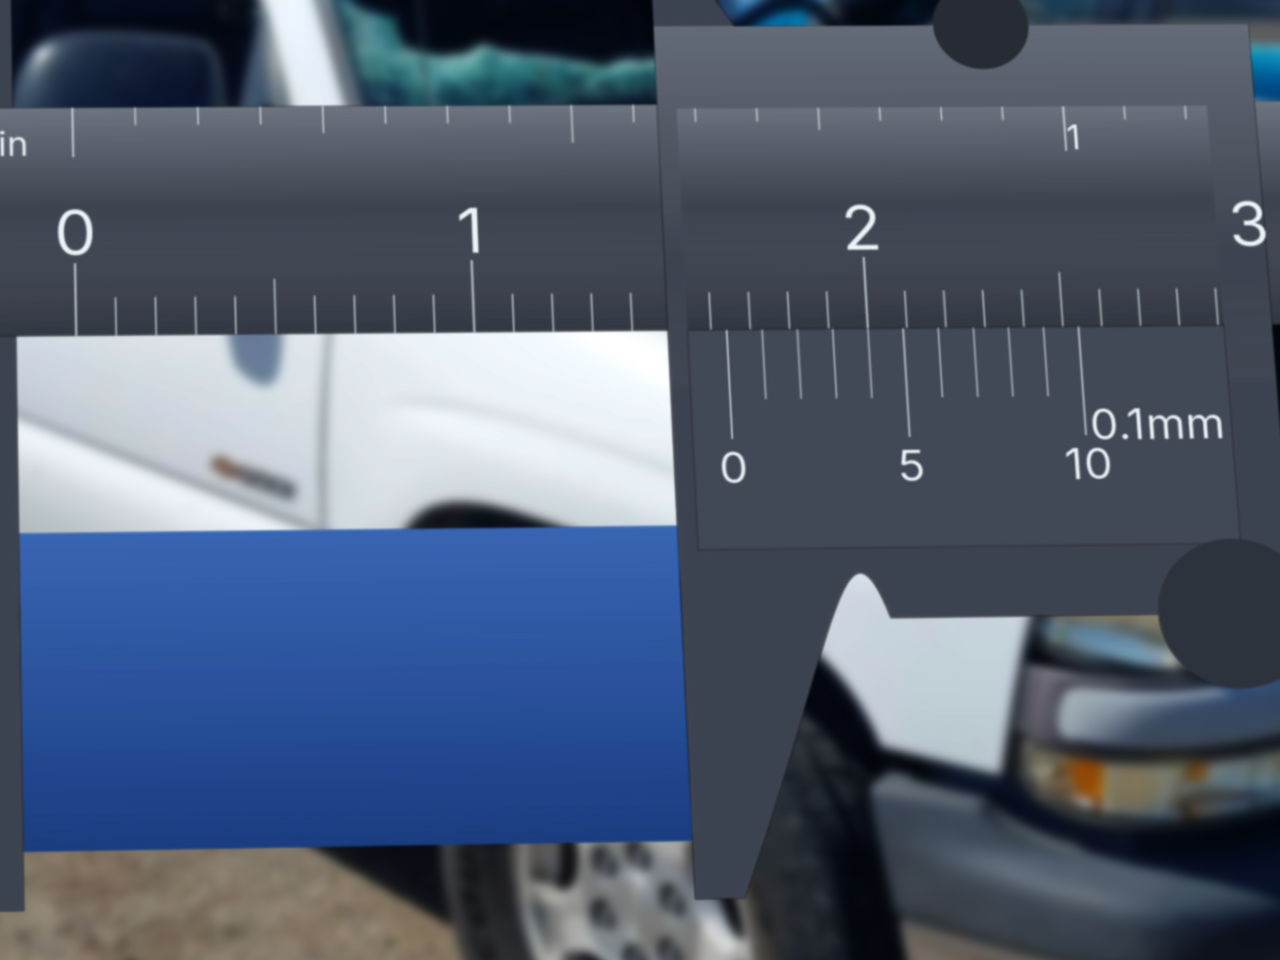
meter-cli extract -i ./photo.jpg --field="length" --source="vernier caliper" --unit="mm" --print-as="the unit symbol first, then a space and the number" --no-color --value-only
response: mm 16.4
